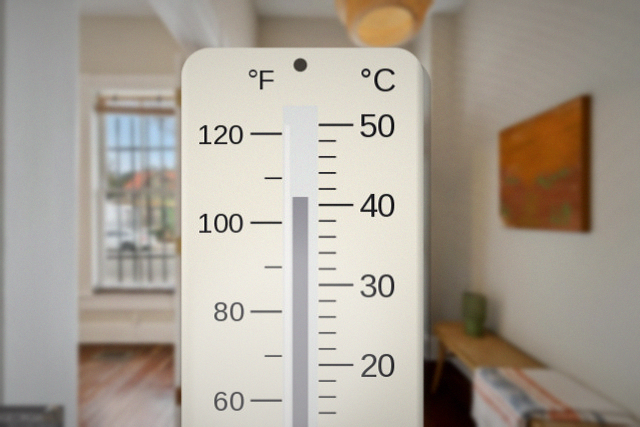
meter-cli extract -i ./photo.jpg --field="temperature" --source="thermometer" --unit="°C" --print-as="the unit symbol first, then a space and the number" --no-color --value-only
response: °C 41
